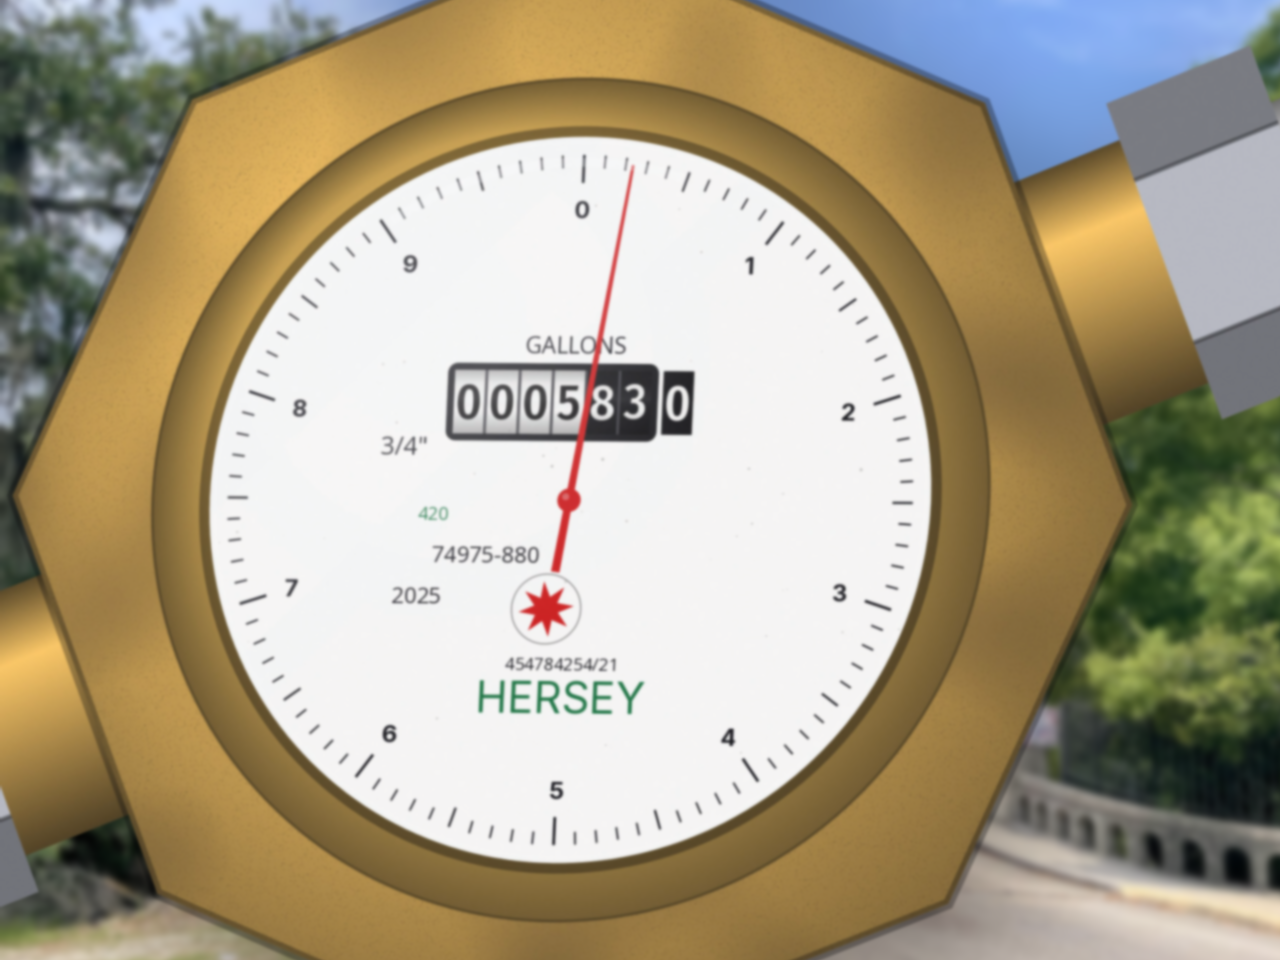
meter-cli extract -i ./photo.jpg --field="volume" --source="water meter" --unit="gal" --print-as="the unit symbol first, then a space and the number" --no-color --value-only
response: gal 5830.2
